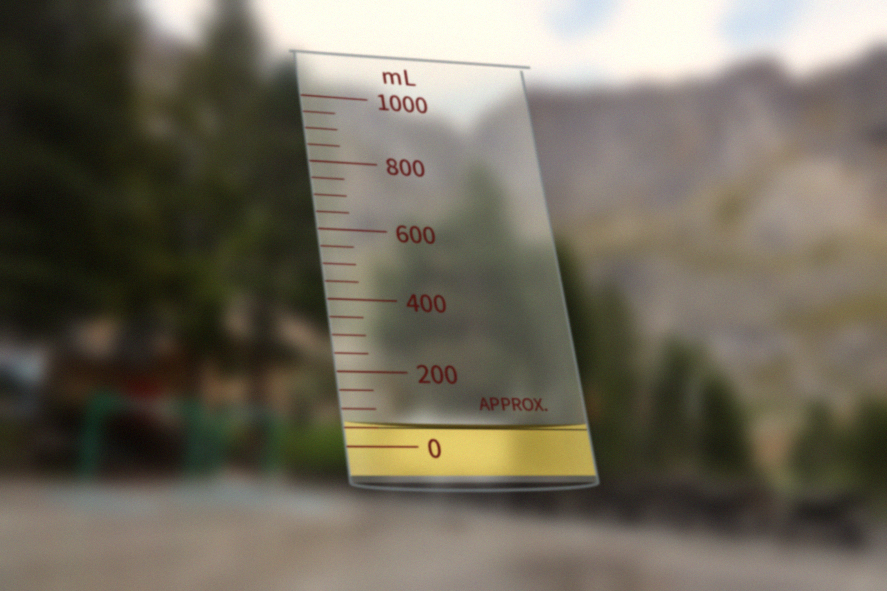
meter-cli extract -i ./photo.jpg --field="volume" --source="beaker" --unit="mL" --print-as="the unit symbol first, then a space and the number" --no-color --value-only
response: mL 50
